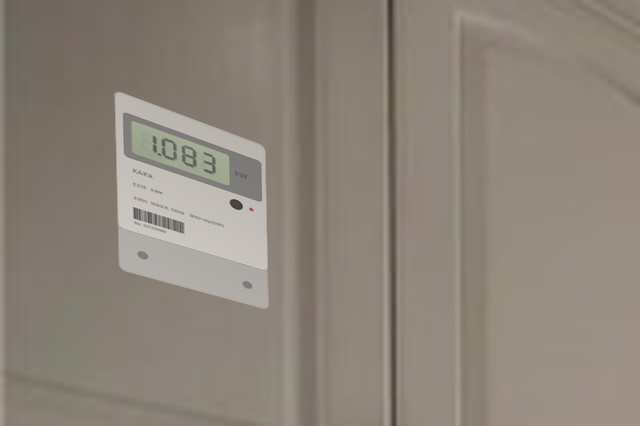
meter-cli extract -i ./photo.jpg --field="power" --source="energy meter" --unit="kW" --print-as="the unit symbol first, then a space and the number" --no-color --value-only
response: kW 1.083
